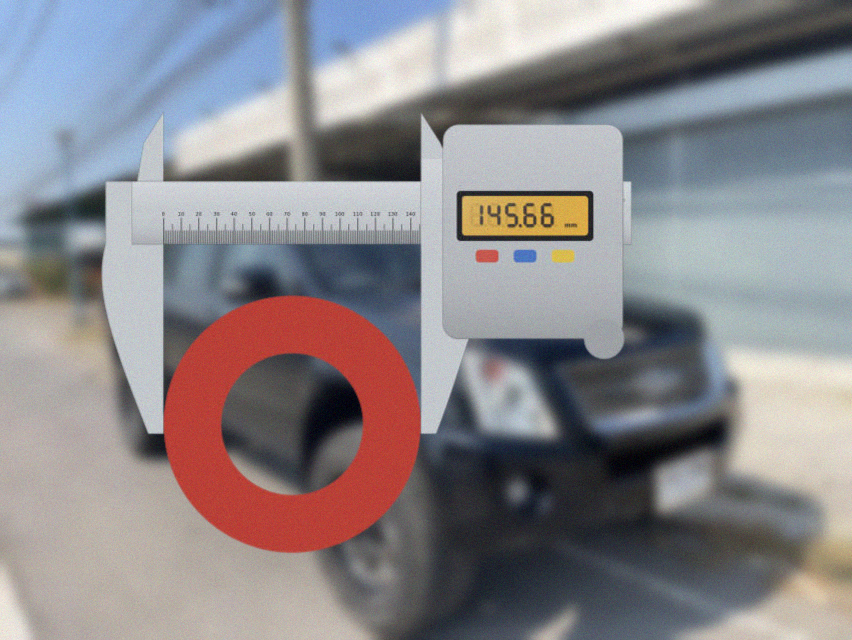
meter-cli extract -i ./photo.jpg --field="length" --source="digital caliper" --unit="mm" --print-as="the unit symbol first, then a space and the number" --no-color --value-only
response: mm 145.66
